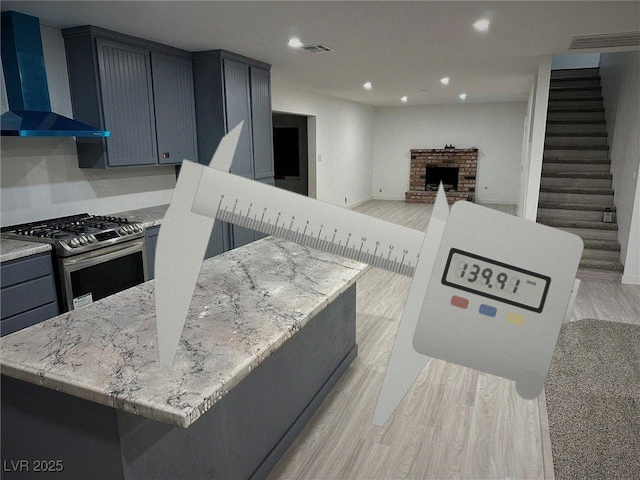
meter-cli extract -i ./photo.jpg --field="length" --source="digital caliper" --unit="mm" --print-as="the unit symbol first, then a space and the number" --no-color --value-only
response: mm 139.91
